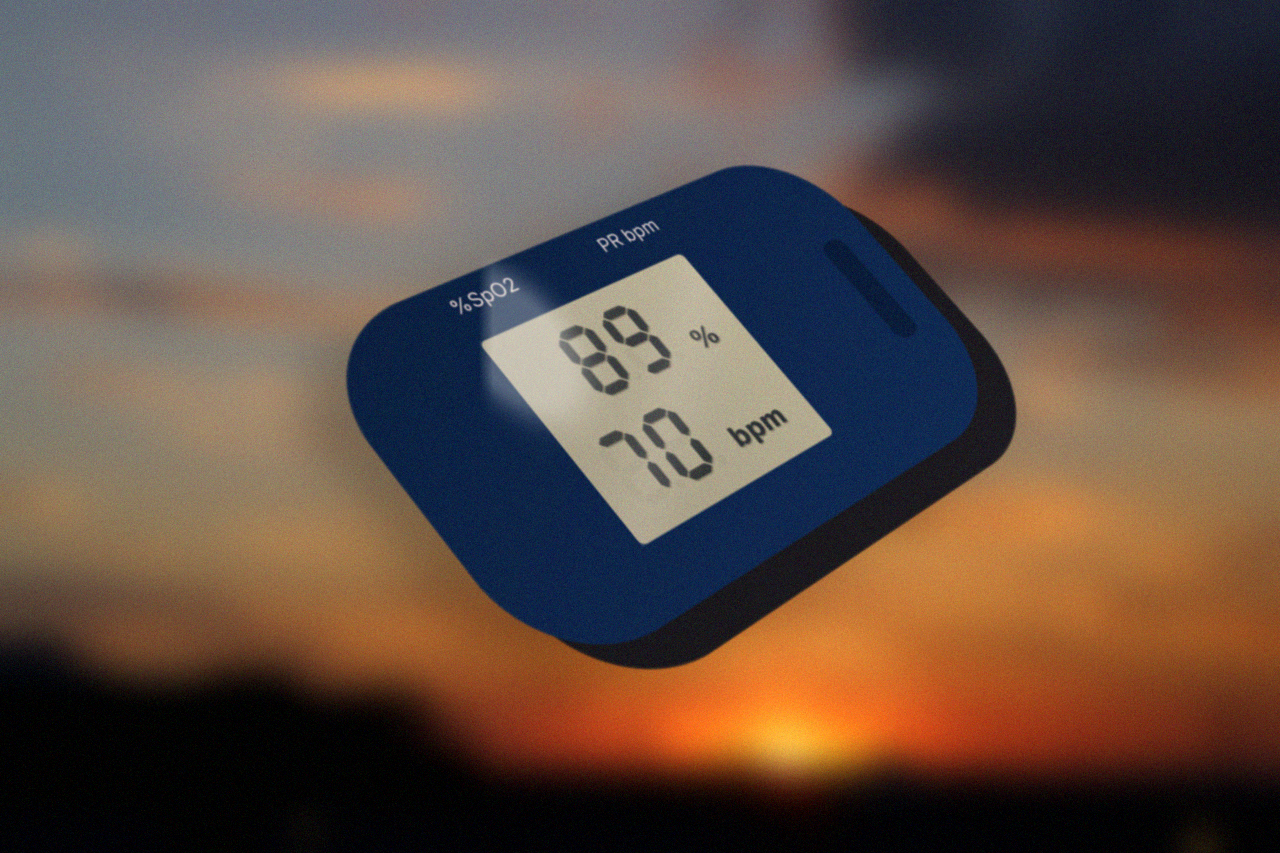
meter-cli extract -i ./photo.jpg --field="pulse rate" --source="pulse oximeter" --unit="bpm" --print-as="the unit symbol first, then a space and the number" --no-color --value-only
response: bpm 70
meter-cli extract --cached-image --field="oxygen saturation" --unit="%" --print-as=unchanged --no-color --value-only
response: % 89
